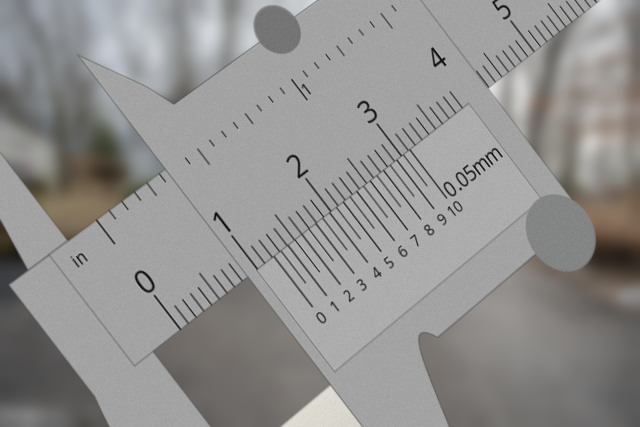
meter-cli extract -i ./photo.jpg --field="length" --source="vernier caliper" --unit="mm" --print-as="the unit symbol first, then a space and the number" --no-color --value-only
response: mm 12.2
